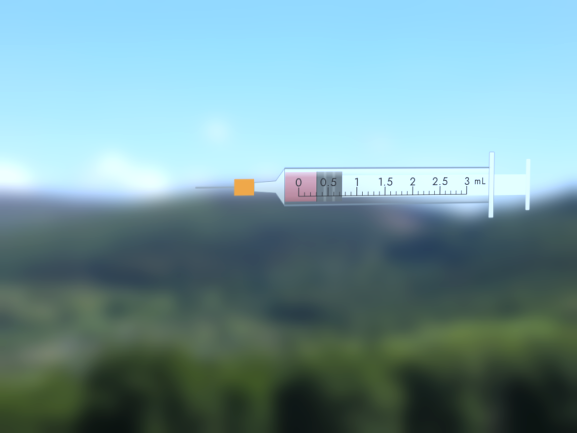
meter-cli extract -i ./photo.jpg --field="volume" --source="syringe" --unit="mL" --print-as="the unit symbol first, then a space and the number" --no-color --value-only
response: mL 0.3
